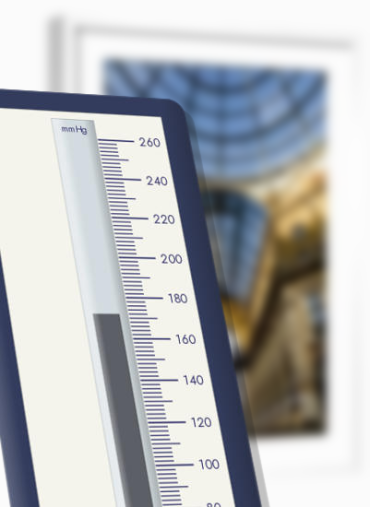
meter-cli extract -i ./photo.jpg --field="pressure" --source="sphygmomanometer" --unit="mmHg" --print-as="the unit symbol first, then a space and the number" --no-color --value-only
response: mmHg 172
